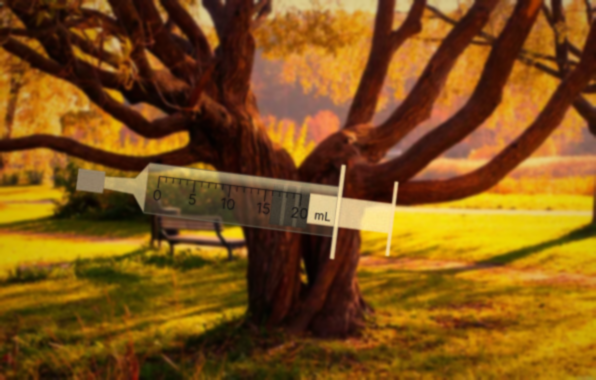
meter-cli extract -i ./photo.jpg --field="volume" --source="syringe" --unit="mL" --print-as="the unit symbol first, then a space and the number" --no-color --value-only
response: mL 16
